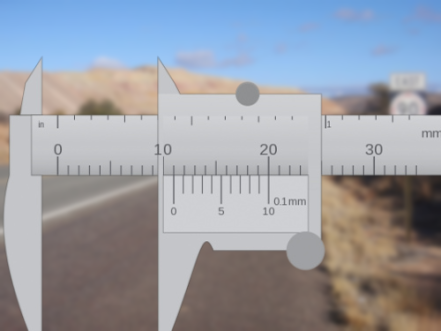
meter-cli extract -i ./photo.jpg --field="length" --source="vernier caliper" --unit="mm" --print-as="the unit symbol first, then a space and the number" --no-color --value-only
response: mm 11.0
